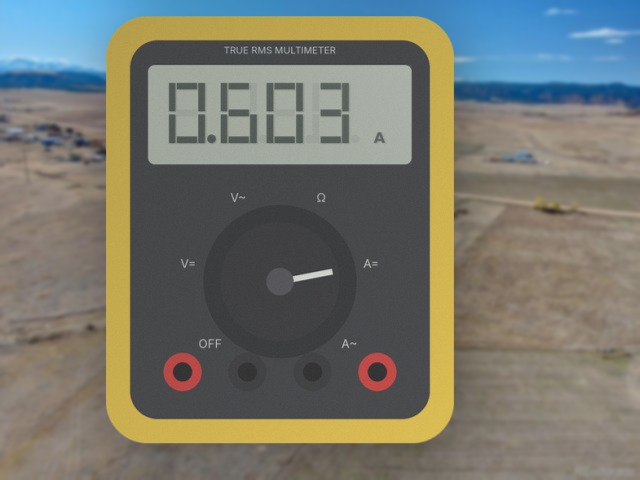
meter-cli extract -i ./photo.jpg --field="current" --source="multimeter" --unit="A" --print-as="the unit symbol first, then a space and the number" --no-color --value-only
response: A 0.603
